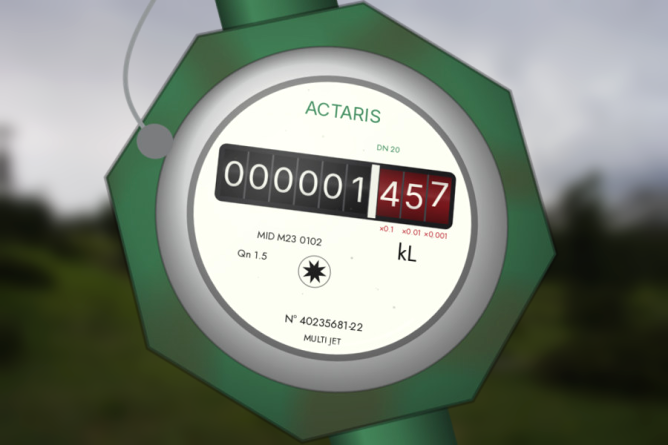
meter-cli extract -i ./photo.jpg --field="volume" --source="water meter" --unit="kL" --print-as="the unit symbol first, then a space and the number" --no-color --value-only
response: kL 1.457
